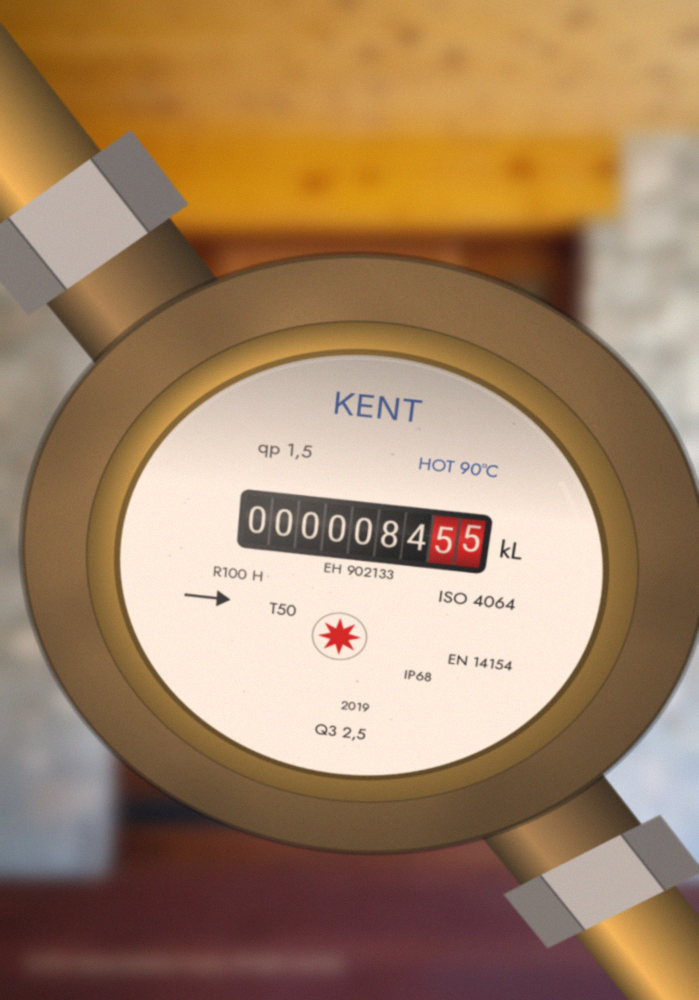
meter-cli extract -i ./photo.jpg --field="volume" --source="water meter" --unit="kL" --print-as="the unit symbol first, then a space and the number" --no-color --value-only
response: kL 84.55
